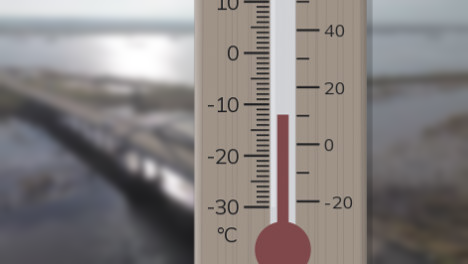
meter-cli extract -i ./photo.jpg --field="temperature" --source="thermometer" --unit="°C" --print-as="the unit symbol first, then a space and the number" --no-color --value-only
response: °C -12
